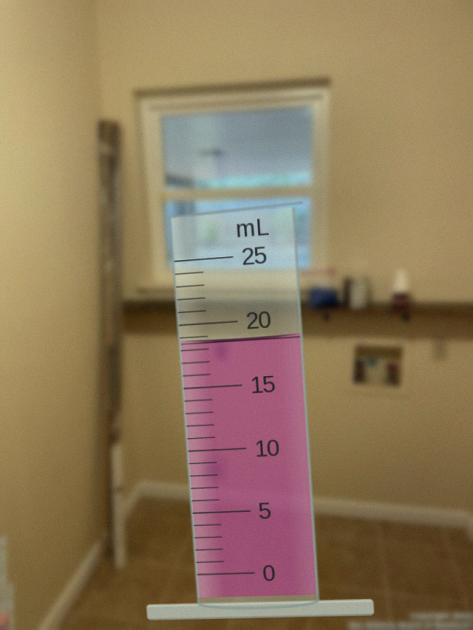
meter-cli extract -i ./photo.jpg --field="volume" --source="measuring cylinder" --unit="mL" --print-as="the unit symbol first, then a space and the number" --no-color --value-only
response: mL 18.5
